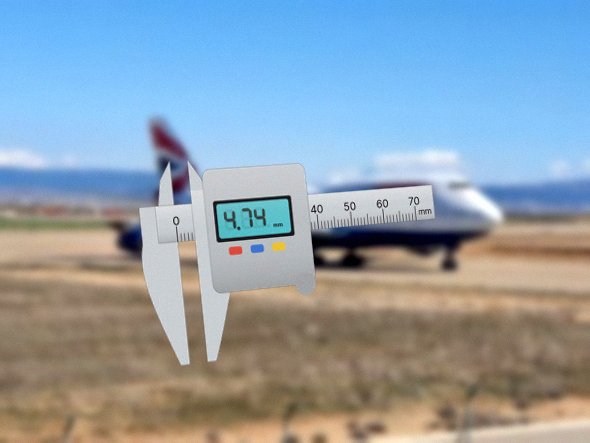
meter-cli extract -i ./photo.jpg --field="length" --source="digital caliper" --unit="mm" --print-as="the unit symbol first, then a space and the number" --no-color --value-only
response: mm 4.74
